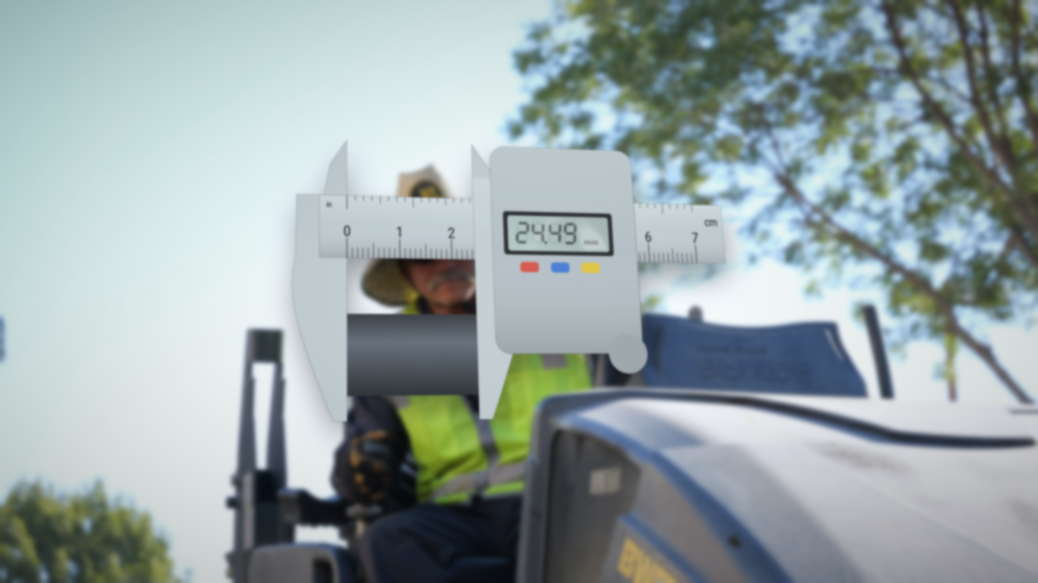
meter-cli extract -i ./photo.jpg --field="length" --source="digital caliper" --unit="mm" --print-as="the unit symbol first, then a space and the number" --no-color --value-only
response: mm 24.49
